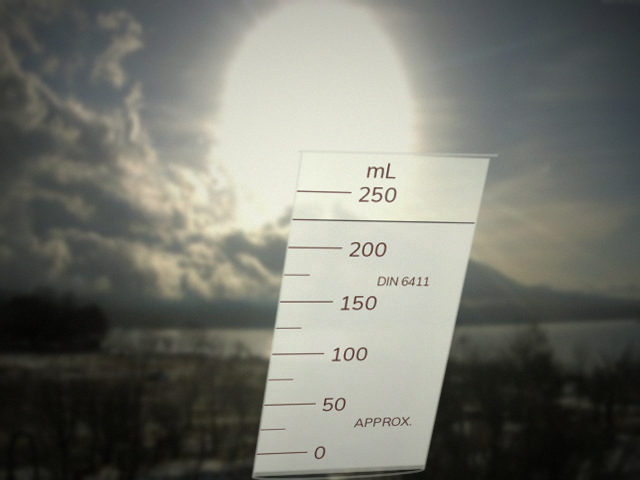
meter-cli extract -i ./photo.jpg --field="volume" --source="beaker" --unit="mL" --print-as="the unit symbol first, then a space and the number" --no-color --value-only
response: mL 225
